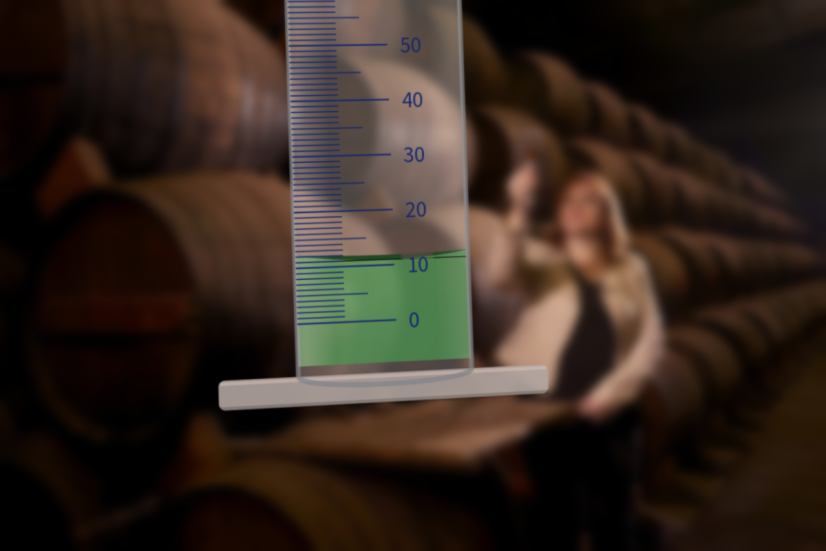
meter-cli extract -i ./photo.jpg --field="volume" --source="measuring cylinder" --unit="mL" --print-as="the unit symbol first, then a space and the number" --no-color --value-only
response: mL 11
